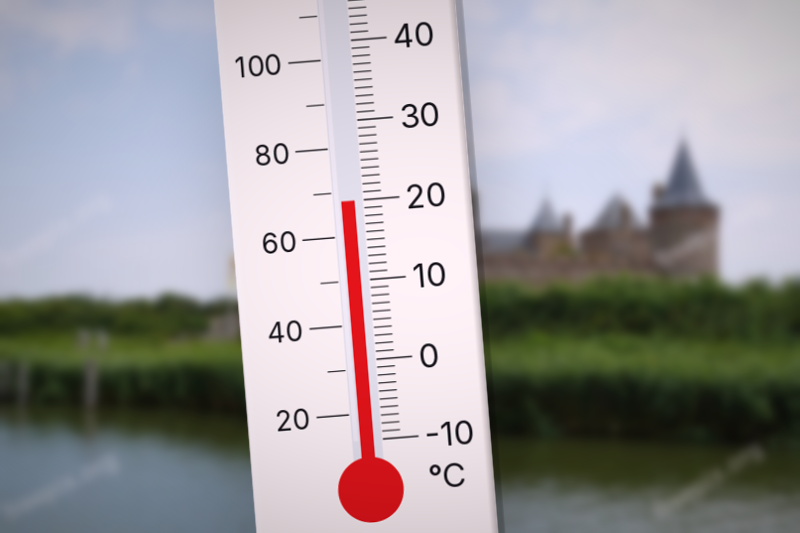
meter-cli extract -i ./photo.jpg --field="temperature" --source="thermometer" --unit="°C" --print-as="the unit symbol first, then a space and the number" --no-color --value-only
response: °C 20
